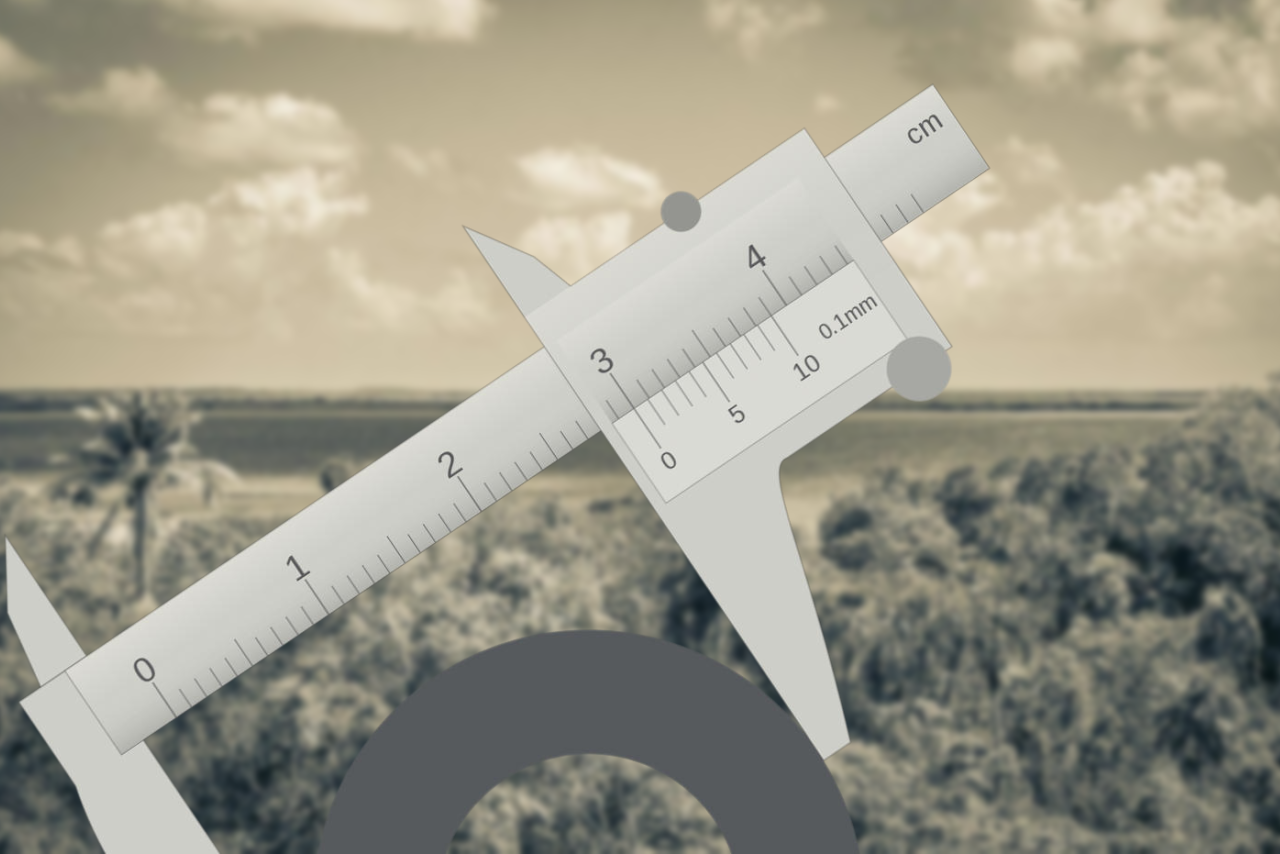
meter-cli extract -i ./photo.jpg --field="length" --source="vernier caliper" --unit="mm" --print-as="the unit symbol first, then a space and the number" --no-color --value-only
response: mm 30.0
